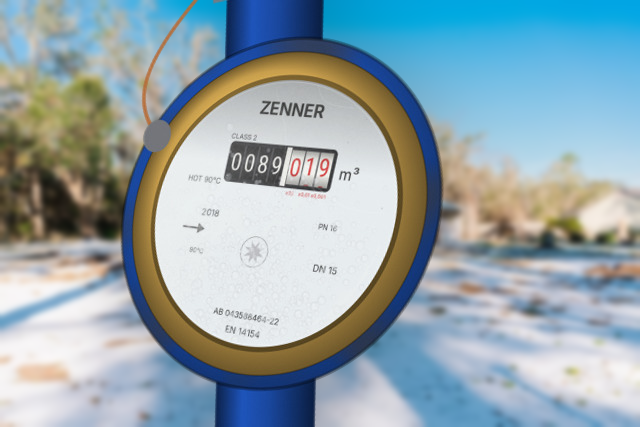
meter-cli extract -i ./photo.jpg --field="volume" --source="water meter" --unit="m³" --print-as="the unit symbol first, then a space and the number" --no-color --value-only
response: m³ 89.019
